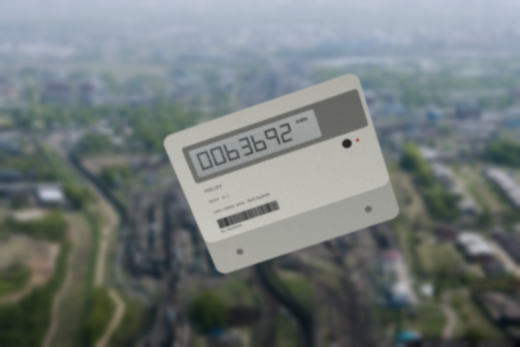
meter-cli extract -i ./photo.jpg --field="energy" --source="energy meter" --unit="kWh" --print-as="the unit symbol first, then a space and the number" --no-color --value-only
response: kWh 63692
